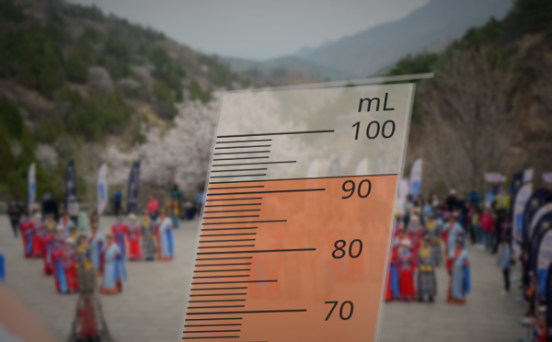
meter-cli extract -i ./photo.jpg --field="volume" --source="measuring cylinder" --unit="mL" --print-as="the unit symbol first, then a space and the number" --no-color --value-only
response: mL 92
